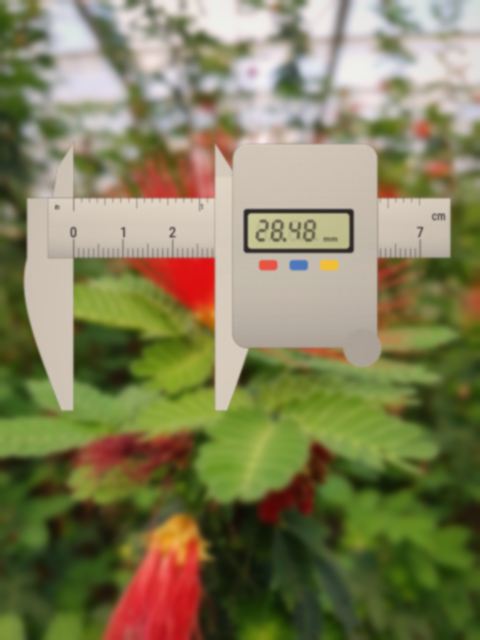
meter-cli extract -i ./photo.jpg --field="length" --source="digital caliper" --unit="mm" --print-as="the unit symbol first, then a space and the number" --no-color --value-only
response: mm 28.48
